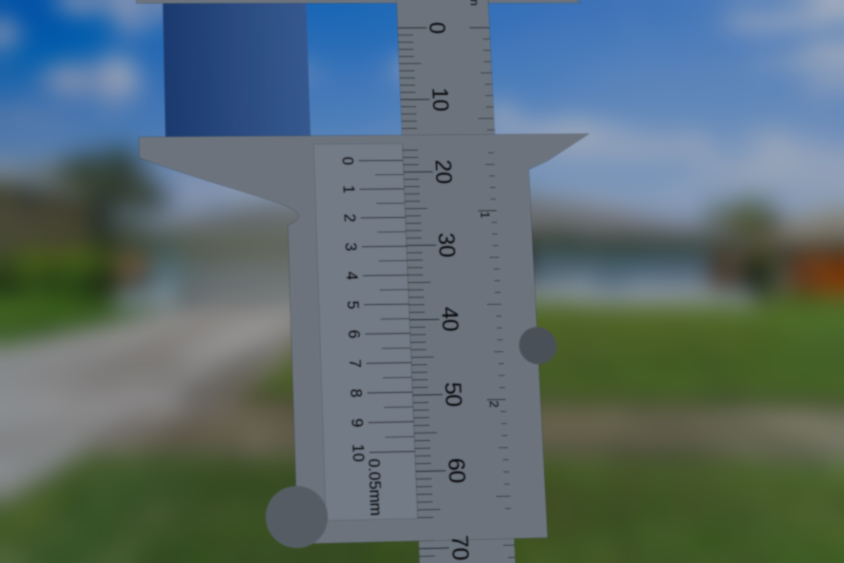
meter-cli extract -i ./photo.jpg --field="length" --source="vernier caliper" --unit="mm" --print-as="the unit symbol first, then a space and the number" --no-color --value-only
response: mm 18.4
